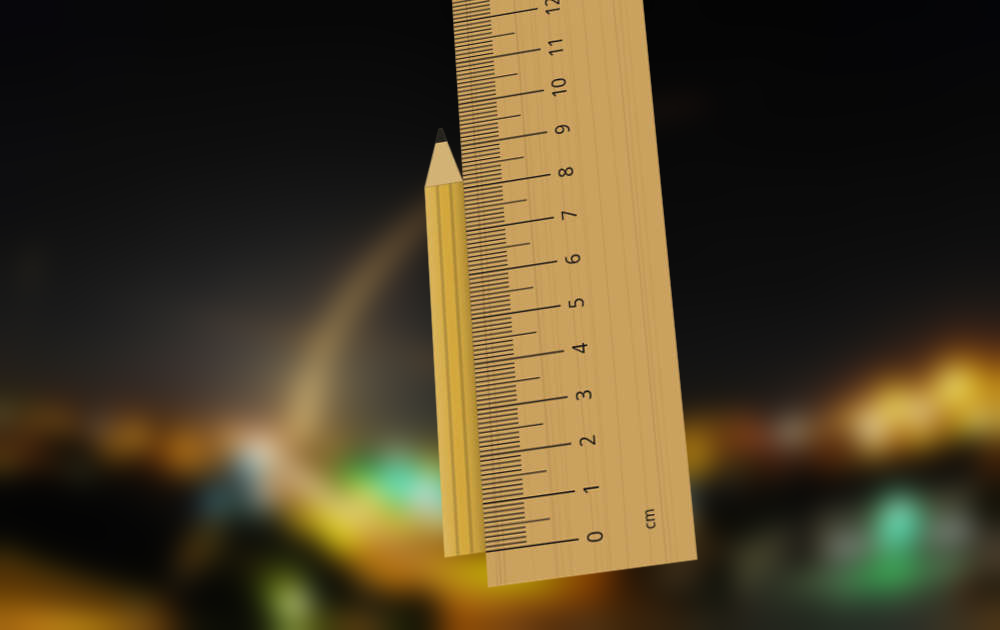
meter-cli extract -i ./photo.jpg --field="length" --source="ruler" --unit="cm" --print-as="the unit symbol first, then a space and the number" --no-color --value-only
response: cm 9.5
